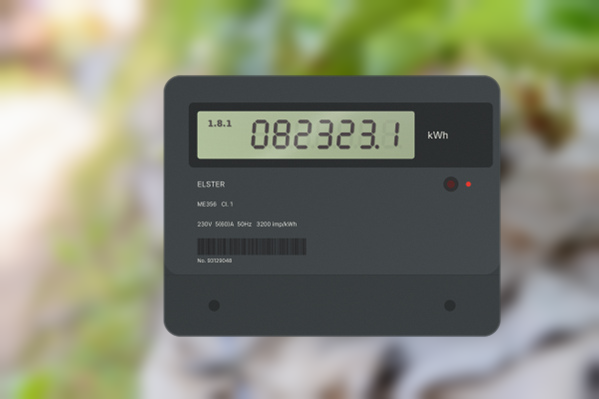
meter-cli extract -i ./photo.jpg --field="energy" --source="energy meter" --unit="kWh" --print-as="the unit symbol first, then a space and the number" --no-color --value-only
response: kWh 82323.1
